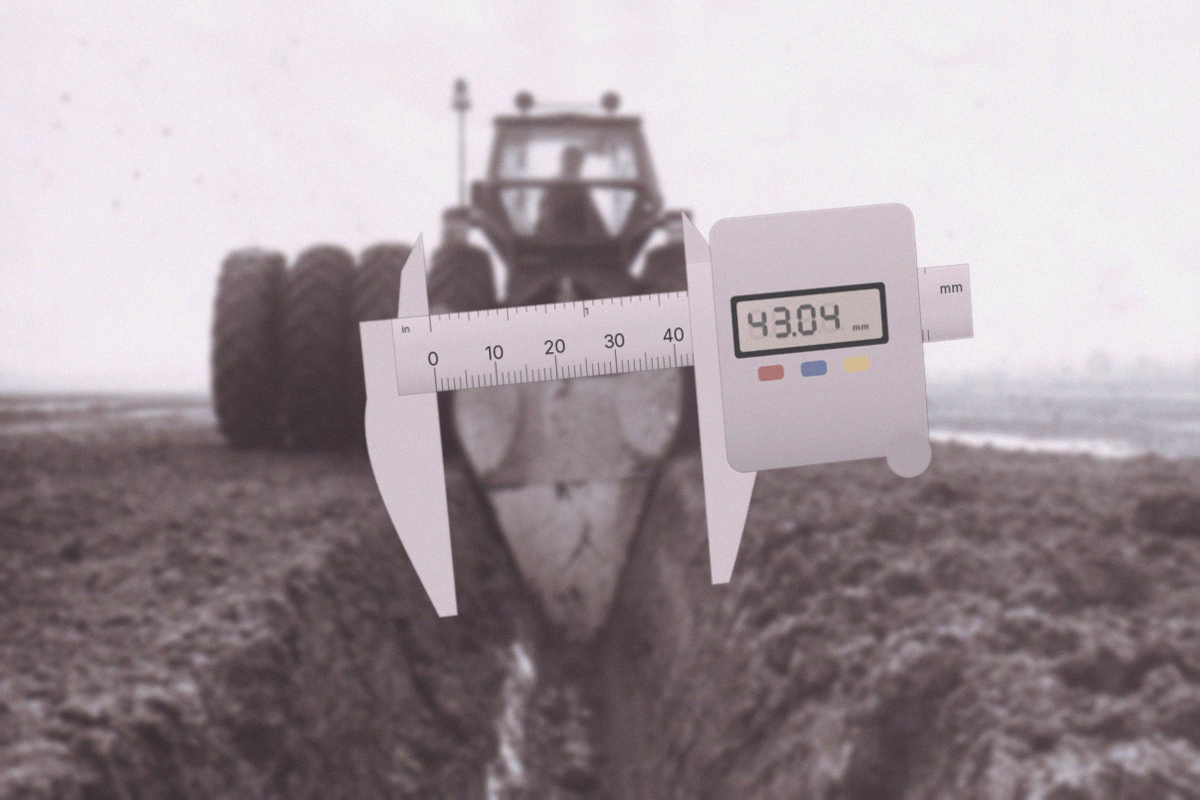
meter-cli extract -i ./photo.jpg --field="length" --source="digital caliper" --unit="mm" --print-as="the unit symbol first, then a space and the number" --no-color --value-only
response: mm 43.04
